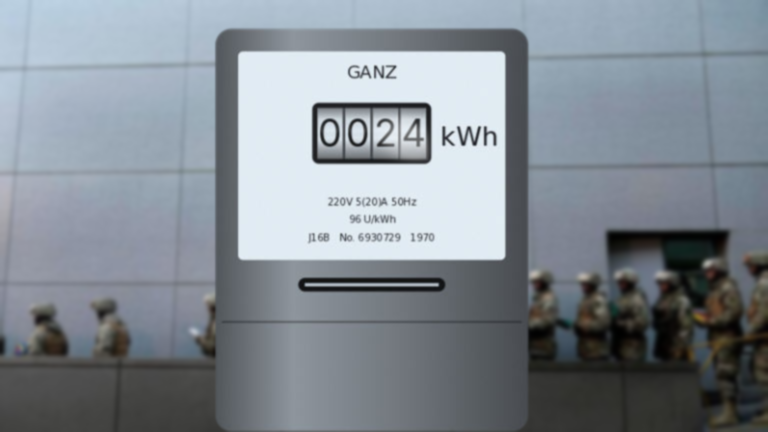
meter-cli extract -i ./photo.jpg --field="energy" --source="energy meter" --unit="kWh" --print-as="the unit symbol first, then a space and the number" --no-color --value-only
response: kWh 24
